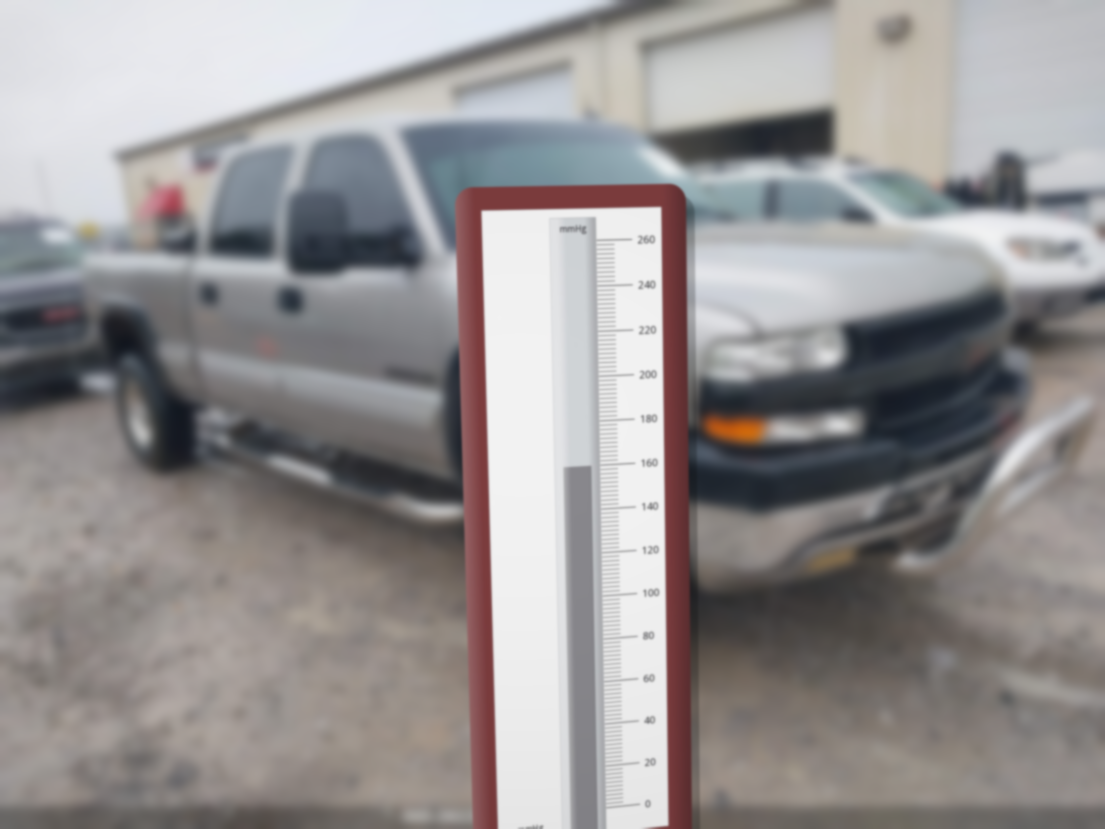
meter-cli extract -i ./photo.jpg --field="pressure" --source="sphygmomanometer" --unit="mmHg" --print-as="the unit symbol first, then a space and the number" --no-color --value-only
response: mmHg 160
